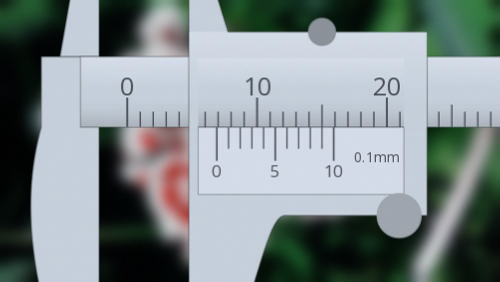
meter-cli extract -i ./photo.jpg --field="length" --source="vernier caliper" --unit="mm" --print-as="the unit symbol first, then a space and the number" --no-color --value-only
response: mm 6.9
